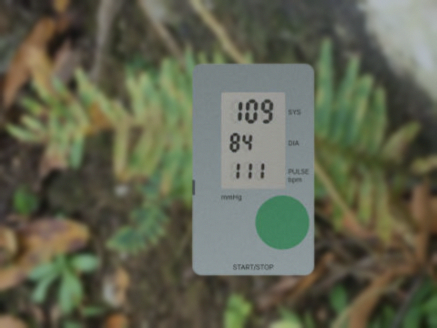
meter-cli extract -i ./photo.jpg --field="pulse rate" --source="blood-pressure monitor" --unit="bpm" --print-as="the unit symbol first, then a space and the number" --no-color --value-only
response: bpm 111
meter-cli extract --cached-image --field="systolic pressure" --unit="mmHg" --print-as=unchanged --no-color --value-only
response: mmHg 109
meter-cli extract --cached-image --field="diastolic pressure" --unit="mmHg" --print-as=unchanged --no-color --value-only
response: mmHg 84
